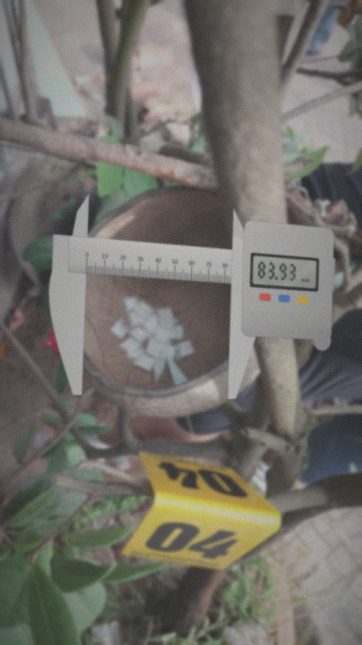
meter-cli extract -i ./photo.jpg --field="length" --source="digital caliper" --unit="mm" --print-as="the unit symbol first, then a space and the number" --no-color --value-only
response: mm 83.93
